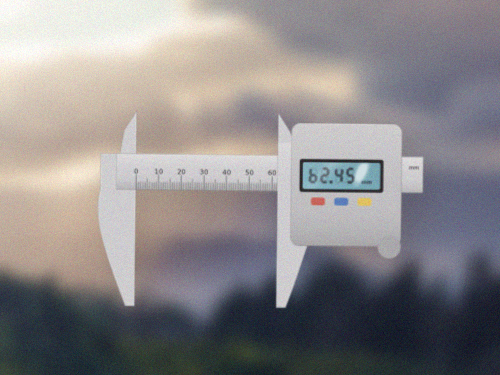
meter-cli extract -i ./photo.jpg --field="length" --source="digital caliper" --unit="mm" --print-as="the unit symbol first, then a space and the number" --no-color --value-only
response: mm 62.45
